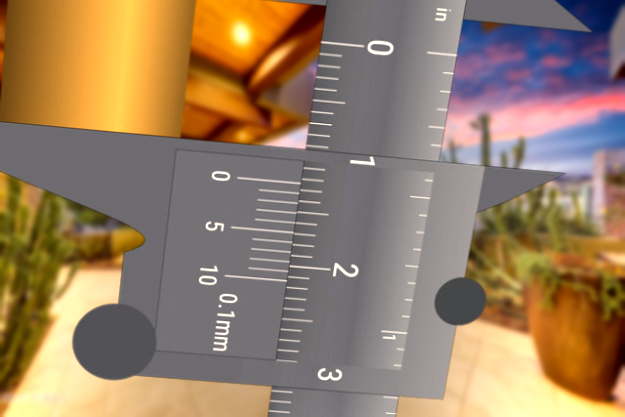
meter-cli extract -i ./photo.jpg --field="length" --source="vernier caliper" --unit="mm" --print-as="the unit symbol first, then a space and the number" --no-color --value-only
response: mm 12.4
